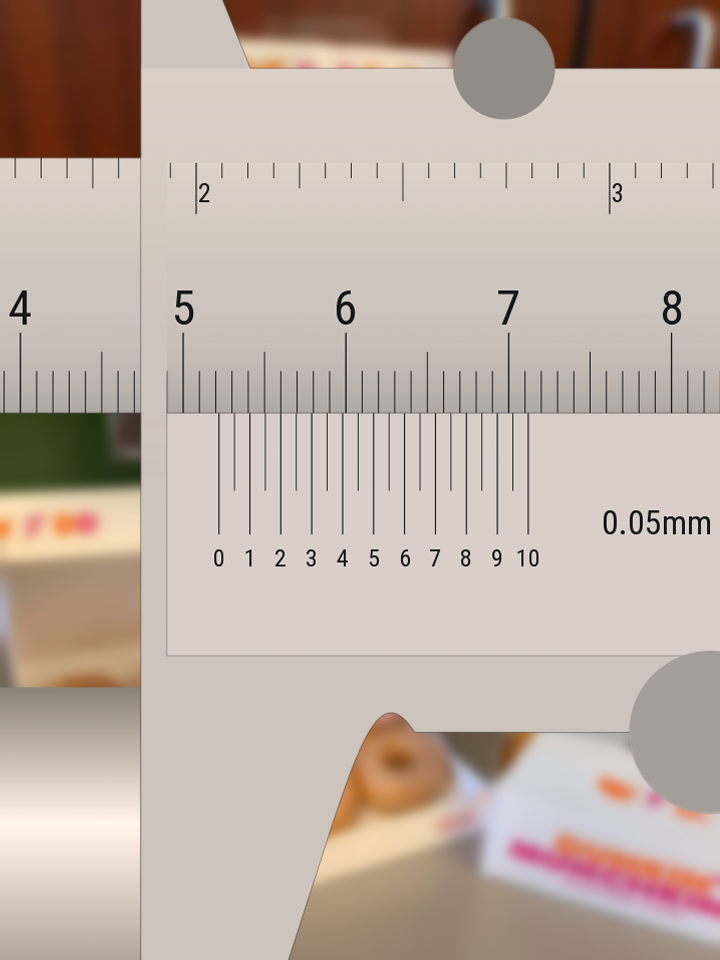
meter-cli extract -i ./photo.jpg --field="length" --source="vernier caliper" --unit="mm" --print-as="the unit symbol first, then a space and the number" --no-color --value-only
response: mm 52.2
